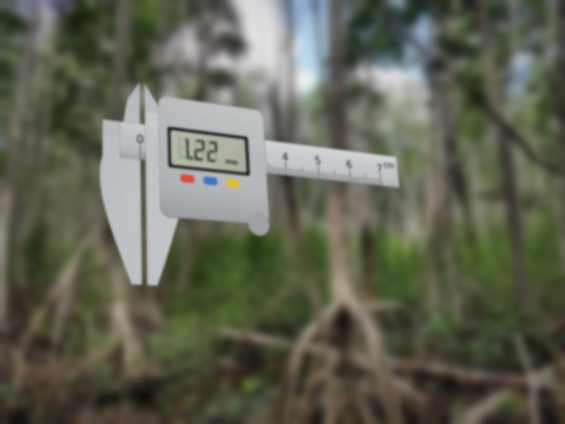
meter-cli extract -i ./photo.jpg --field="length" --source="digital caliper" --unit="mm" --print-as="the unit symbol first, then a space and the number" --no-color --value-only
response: mm 1.22
